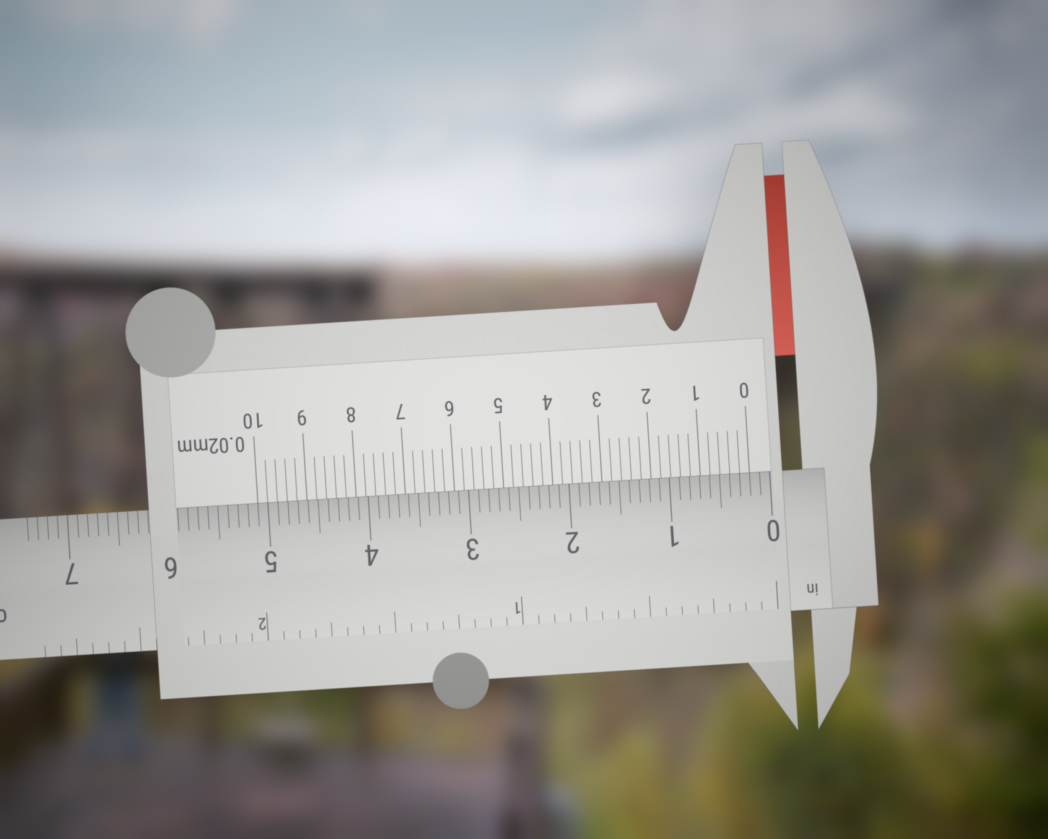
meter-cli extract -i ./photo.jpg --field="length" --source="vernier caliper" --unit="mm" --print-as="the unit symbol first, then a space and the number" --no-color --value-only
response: mm 2.0
